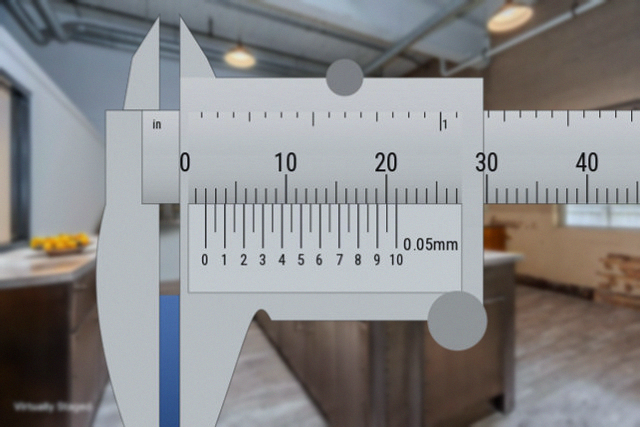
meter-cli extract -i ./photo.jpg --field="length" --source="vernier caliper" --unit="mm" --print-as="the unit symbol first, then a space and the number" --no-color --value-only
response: mm 2.0
